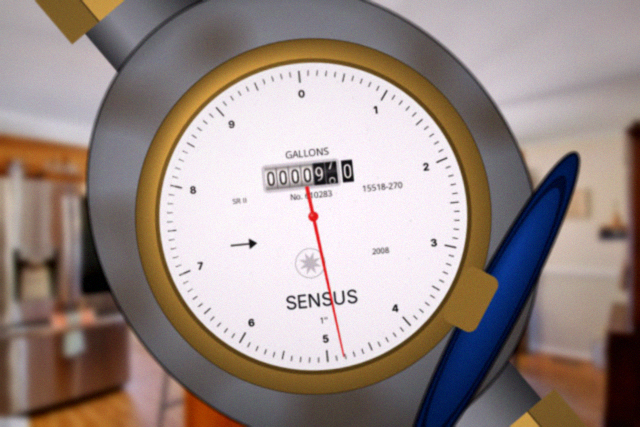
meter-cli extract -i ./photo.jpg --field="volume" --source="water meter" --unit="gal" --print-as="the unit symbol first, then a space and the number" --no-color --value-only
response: gal 974.8
